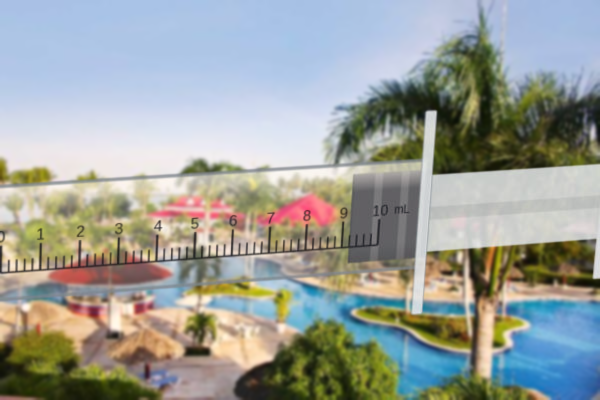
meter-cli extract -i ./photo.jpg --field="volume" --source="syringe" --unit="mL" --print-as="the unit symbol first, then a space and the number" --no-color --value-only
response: mL 9.2
